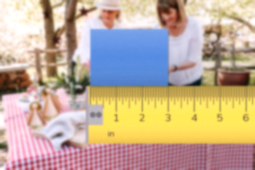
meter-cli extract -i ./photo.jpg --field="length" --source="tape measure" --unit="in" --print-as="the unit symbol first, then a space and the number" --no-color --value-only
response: in 3
